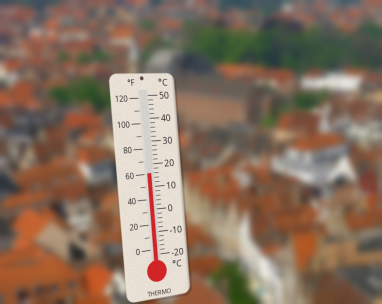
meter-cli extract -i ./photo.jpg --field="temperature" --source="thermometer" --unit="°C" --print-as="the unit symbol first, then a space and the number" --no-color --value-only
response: °C 16
